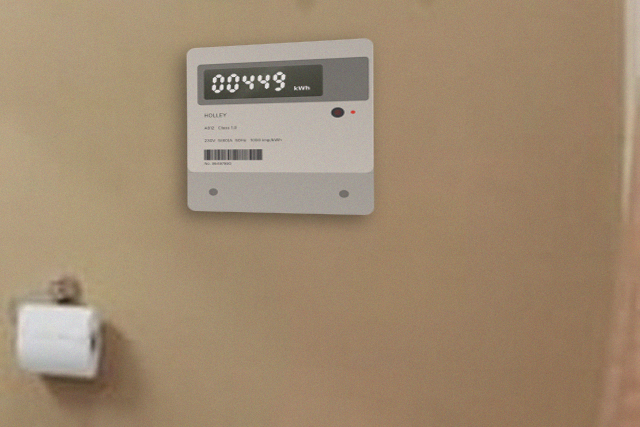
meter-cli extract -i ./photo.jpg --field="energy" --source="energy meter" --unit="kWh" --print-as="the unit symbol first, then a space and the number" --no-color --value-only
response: kWh 449
